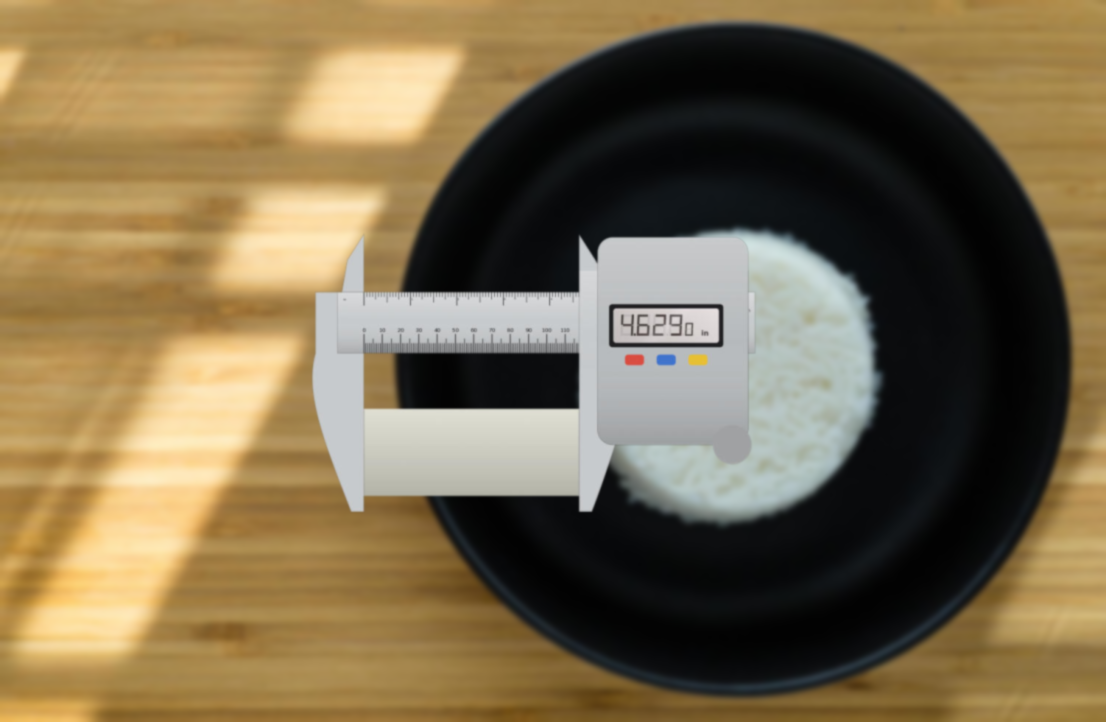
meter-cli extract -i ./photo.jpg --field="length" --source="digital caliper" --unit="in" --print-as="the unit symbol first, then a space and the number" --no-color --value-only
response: in 4.6290
